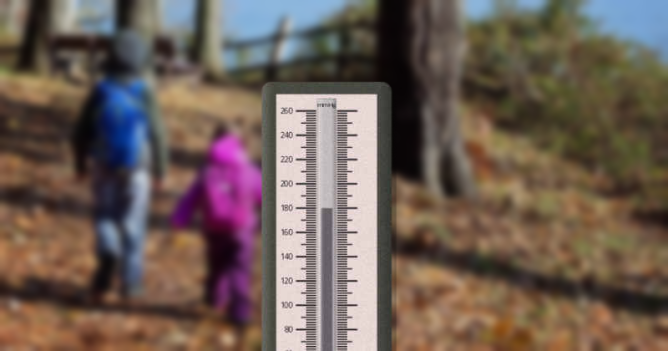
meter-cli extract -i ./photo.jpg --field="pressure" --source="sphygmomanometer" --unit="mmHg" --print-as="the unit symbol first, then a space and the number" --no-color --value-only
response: mmHg 180
